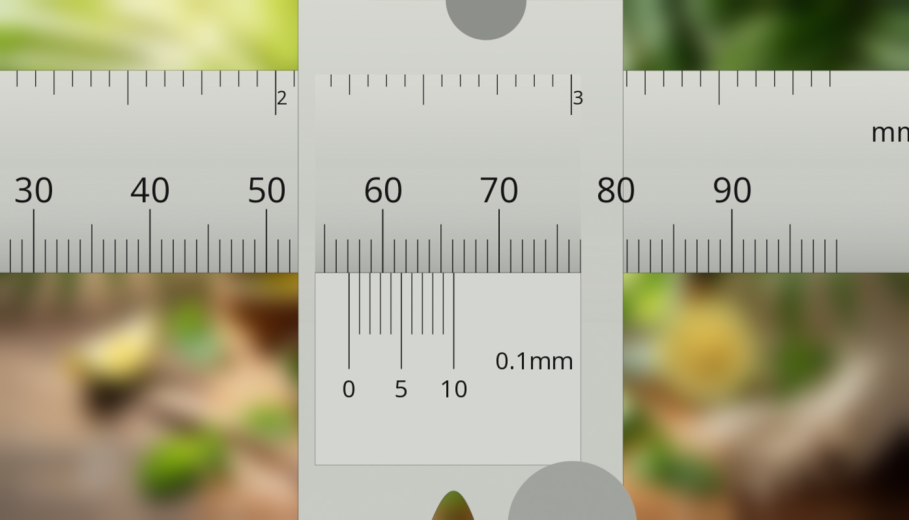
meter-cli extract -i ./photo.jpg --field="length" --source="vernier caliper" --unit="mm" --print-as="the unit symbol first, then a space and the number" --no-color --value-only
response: mm 57.1
